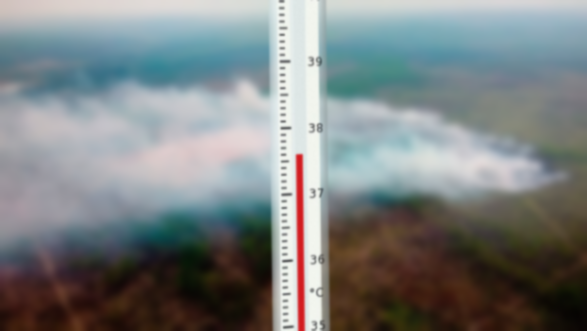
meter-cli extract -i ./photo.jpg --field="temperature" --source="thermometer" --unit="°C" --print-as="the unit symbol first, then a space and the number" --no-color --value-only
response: °C 37.6
